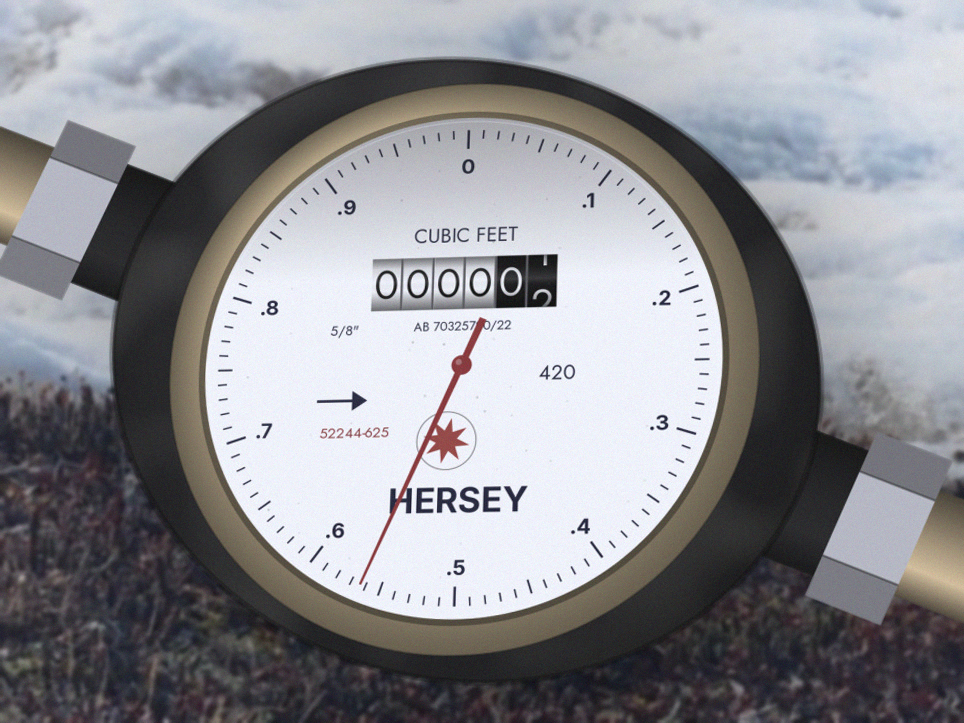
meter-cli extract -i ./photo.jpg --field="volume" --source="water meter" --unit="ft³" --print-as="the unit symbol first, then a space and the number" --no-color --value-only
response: ft³ 1.56
